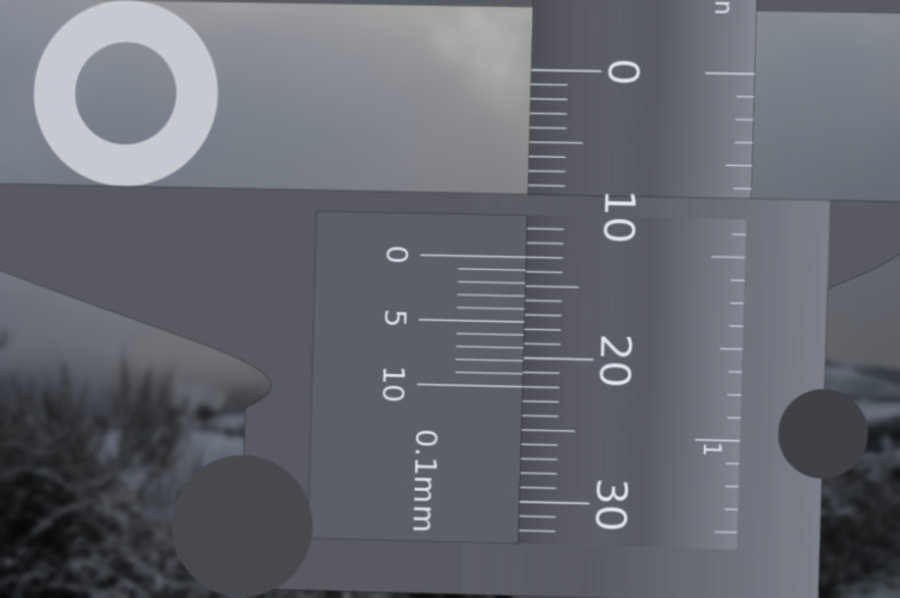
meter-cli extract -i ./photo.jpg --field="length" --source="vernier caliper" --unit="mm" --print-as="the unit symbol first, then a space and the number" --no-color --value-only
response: mm 13.0
